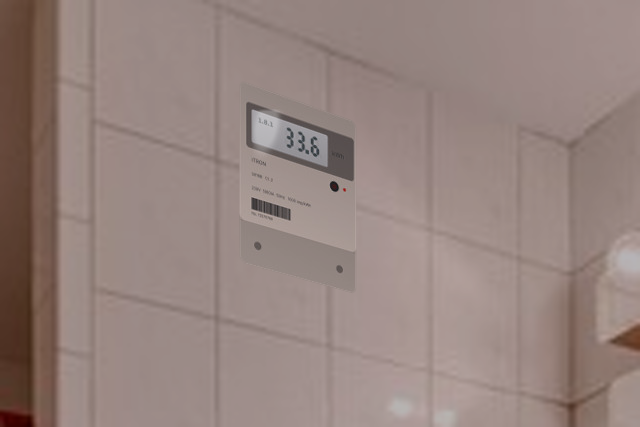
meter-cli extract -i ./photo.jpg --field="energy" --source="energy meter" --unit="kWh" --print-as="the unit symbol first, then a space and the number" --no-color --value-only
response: kWh 33.6
